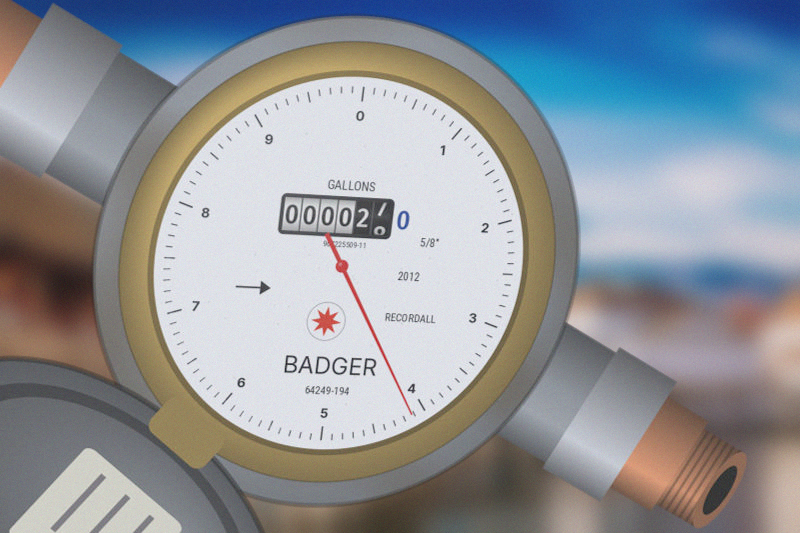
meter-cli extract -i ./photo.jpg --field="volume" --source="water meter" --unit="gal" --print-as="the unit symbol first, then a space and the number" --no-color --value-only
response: gal 274.1
